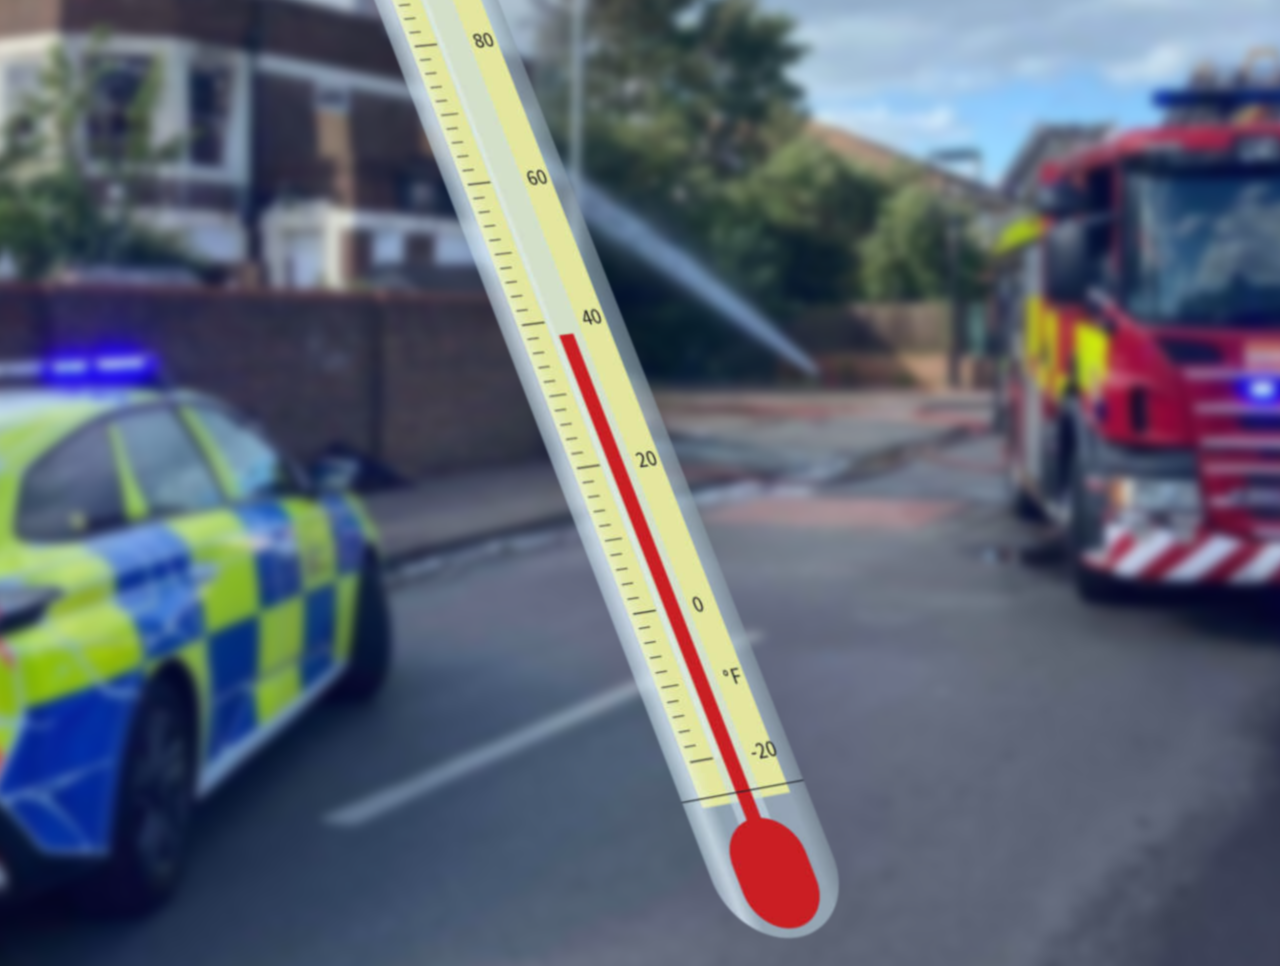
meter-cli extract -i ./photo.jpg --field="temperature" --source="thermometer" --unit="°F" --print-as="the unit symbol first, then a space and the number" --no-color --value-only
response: °F 38
